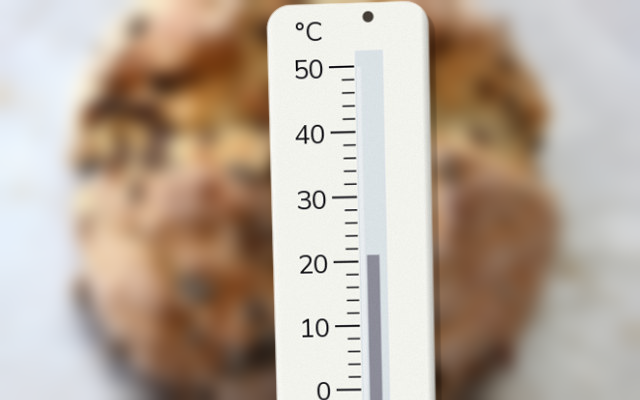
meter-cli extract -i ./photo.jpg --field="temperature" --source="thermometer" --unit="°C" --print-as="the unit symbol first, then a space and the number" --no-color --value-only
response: °C 21
